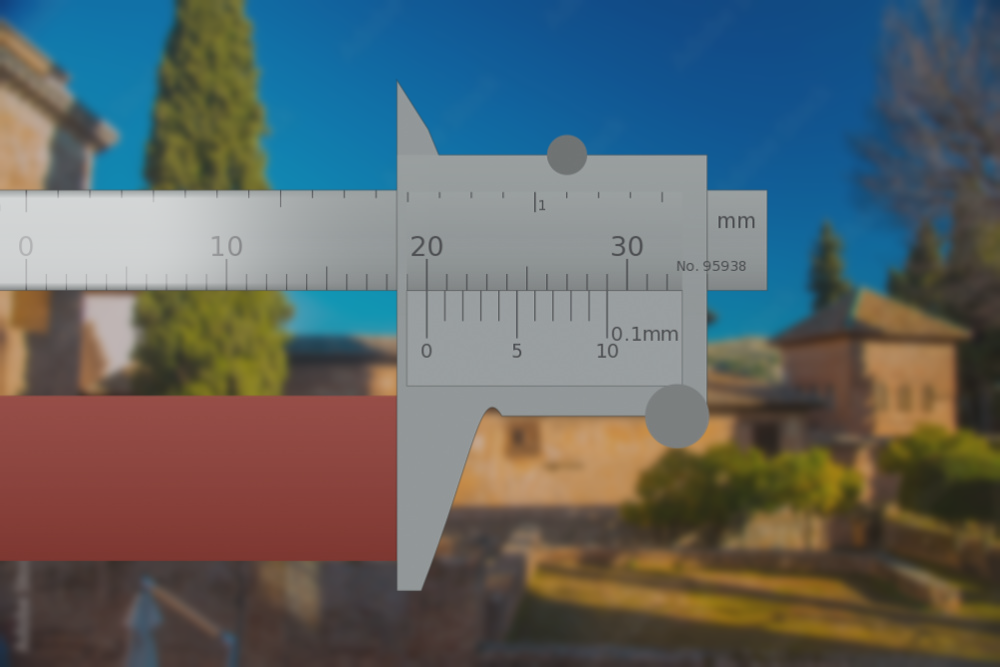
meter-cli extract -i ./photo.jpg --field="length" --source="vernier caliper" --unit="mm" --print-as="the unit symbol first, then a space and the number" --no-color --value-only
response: mm 20.0
